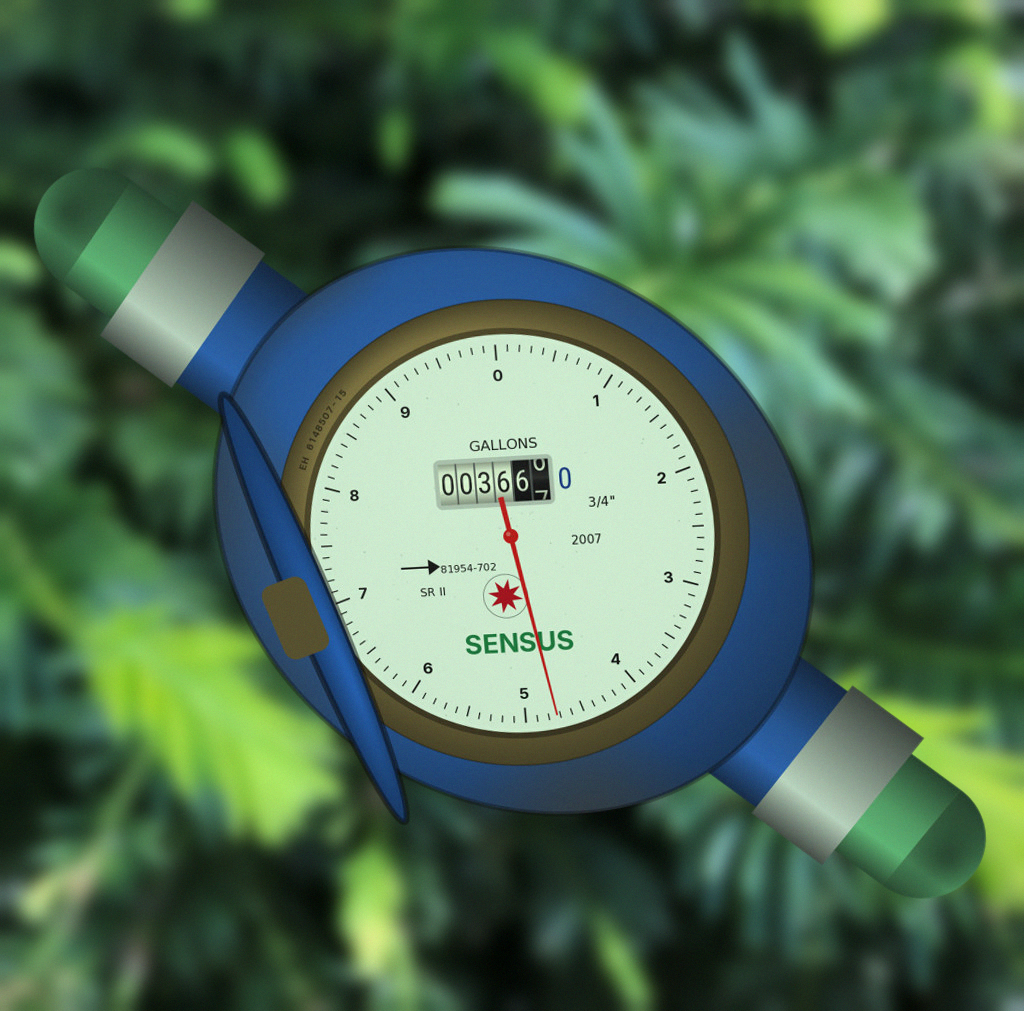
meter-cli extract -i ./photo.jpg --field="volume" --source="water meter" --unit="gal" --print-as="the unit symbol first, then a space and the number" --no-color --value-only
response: gal 36664.7
